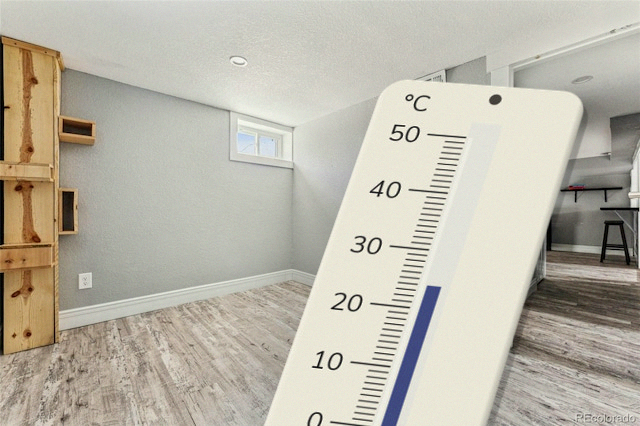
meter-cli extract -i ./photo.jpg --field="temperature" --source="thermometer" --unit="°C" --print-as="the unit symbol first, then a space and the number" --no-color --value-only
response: °C 24
